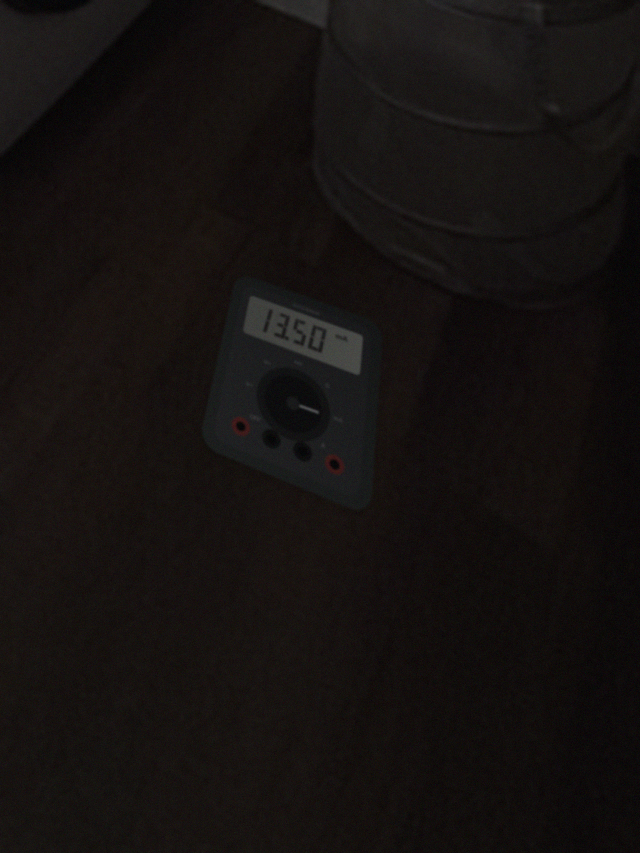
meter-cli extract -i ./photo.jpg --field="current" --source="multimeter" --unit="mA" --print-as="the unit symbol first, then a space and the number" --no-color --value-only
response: mA 13.50
